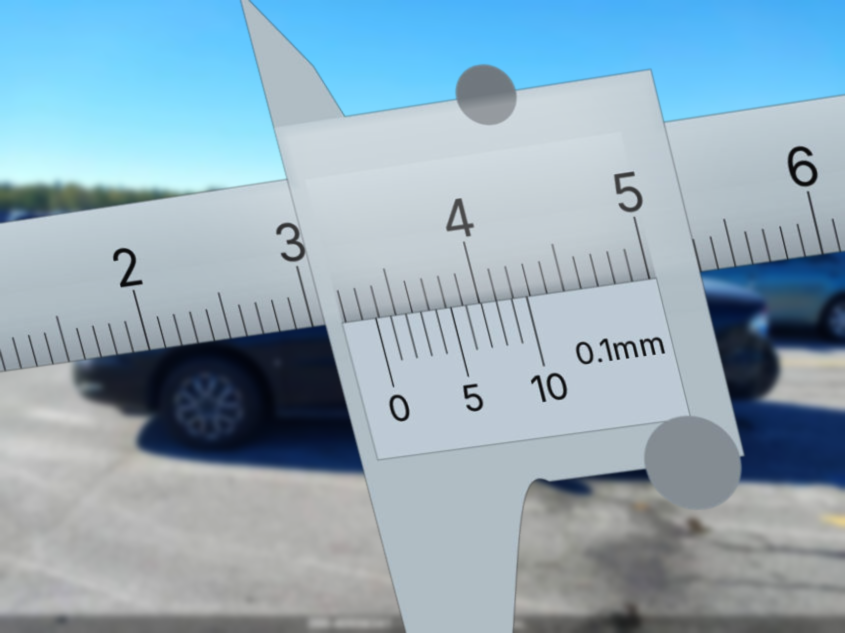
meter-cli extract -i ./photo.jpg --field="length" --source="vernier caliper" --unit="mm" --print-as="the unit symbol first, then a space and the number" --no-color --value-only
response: mm 33.8
